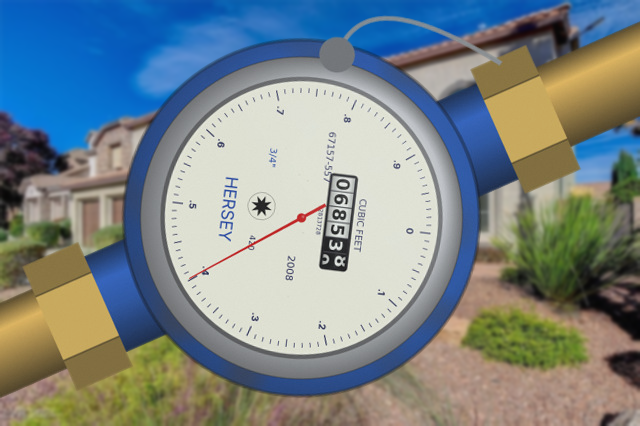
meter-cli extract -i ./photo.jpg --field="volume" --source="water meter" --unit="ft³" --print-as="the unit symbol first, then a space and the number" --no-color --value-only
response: ft³ 68538.40
